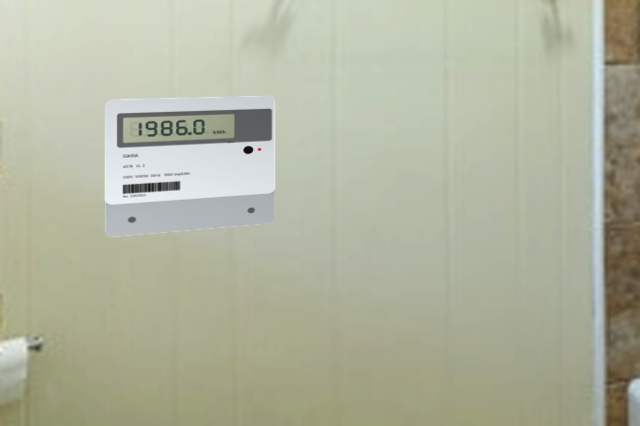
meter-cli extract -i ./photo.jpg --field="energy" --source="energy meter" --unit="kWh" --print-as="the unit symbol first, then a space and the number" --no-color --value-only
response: kWh 1986.0
